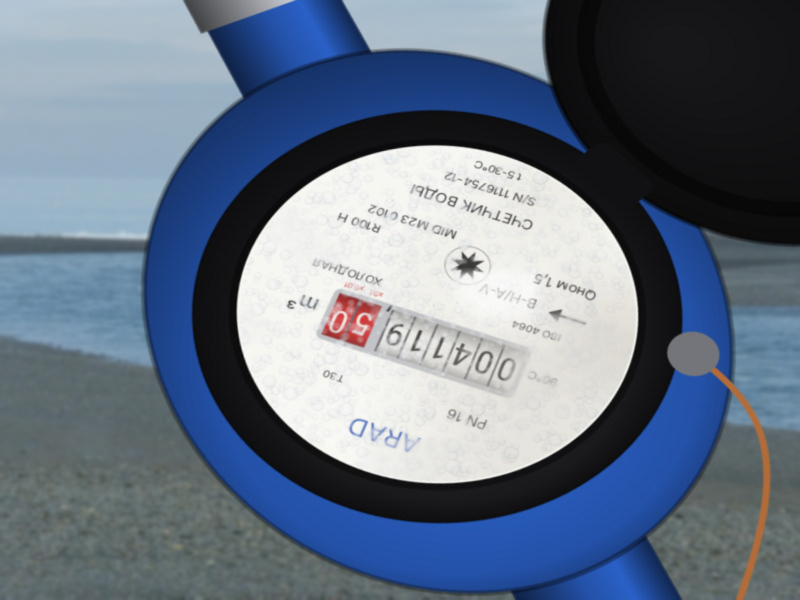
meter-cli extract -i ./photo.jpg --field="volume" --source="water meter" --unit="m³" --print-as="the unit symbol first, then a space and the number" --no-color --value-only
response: m³ 4119.50
